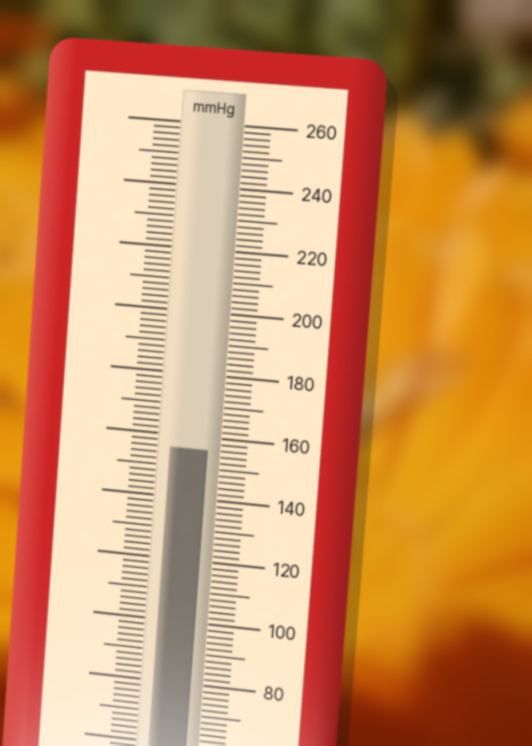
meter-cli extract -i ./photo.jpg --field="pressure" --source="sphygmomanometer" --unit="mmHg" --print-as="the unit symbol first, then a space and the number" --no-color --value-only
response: mmHg 156
